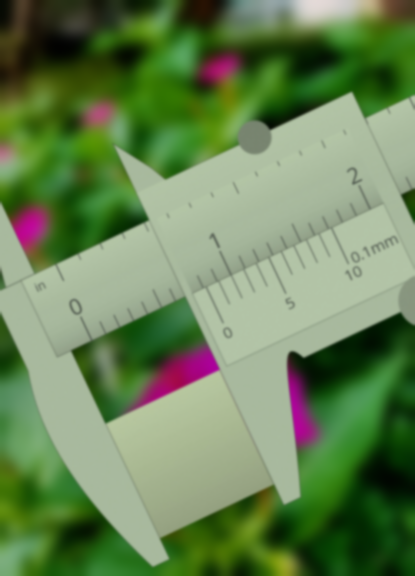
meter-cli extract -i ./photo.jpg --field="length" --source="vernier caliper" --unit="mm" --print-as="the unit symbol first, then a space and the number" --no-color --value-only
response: mm 8.2
